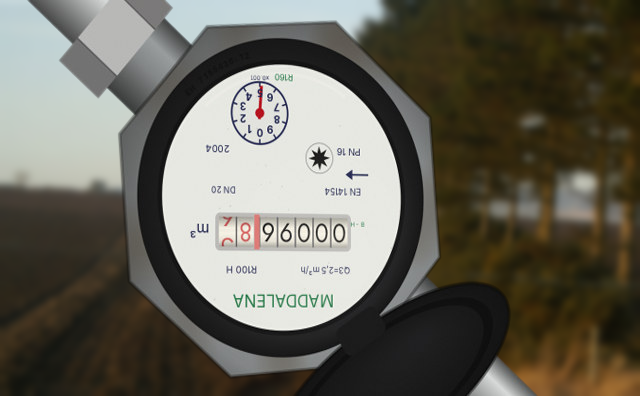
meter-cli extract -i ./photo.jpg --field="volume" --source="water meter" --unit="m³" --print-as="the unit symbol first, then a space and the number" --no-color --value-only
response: m³ 96.855
